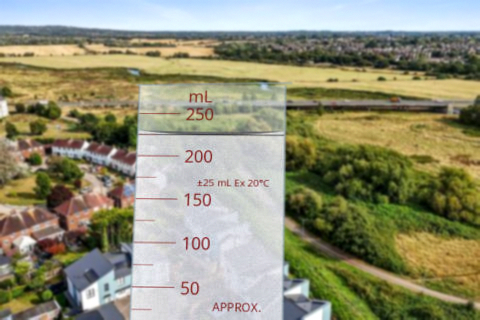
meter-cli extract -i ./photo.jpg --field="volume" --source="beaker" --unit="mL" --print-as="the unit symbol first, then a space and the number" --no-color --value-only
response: mL 225
